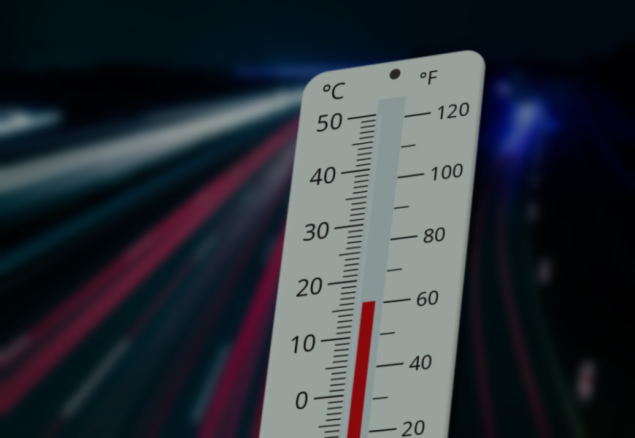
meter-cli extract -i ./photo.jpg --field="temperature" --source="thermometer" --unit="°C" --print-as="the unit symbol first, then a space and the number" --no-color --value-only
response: °C 16
